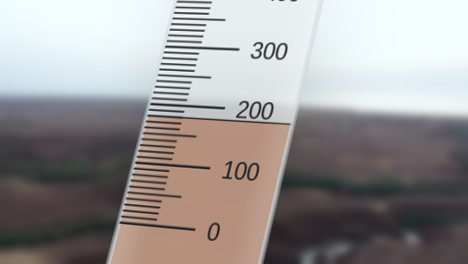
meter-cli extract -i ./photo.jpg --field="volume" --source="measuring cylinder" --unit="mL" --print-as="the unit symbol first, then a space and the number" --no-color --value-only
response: mL 180
